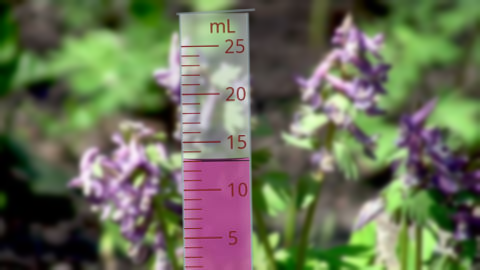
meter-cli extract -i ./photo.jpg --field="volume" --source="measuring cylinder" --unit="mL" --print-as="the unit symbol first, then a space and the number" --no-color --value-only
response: mL 13
